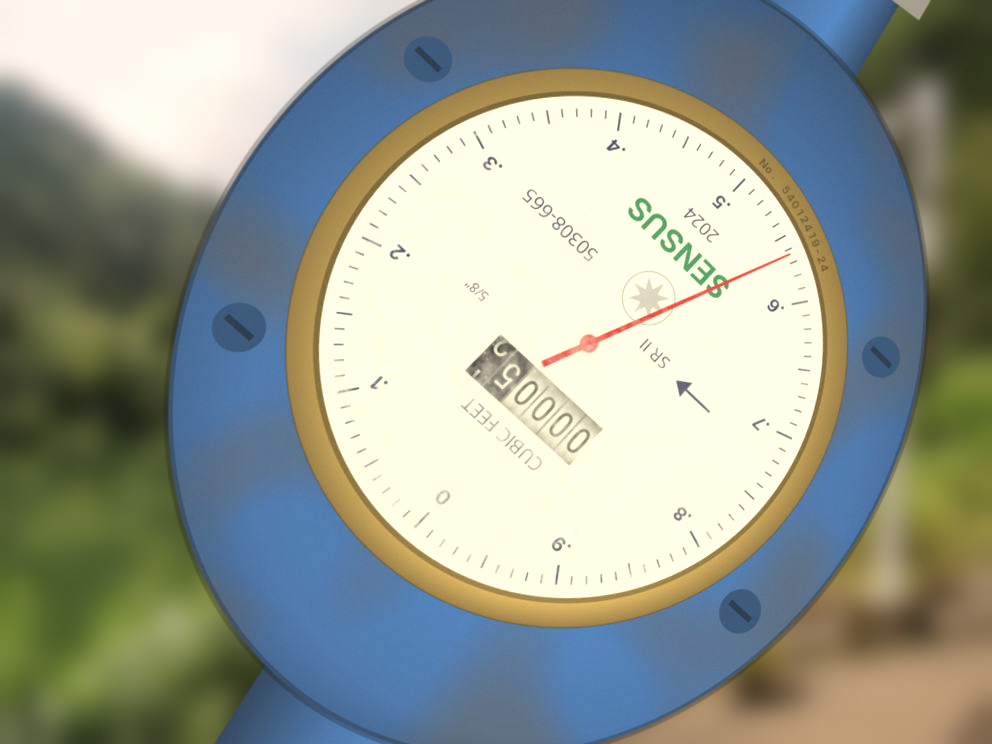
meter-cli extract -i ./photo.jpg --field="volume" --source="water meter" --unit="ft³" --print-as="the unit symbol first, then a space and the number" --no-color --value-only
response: ft³ 51.56
